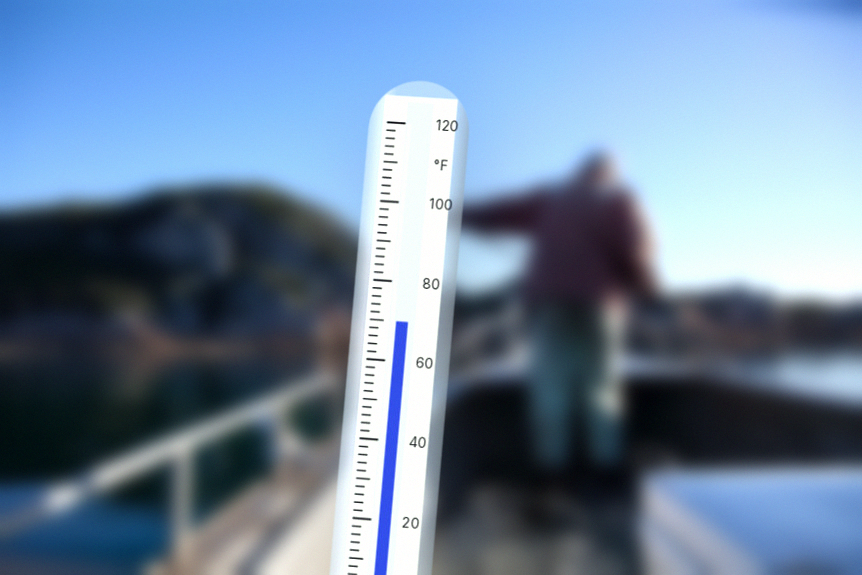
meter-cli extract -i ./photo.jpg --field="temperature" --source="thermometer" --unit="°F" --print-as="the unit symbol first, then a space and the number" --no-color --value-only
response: °F 70
